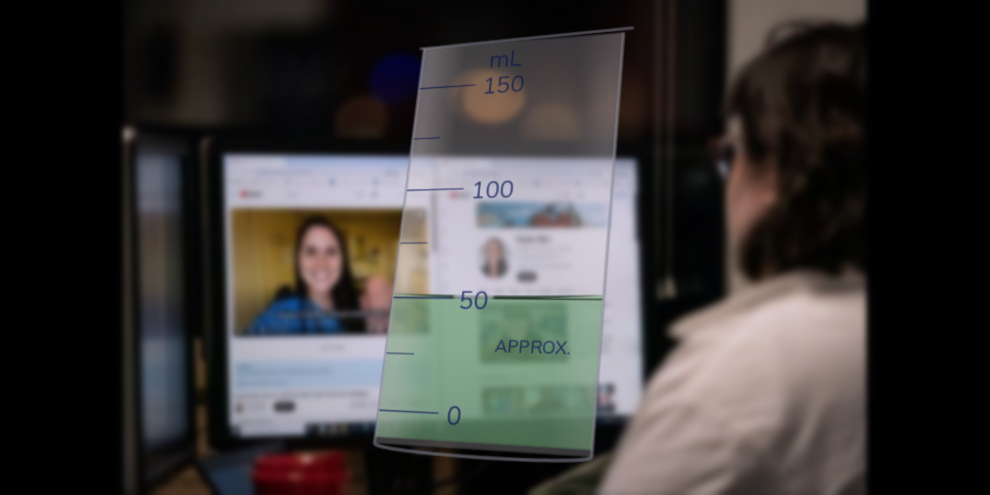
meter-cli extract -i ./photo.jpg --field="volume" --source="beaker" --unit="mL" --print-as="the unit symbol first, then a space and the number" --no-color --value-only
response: mL 50
